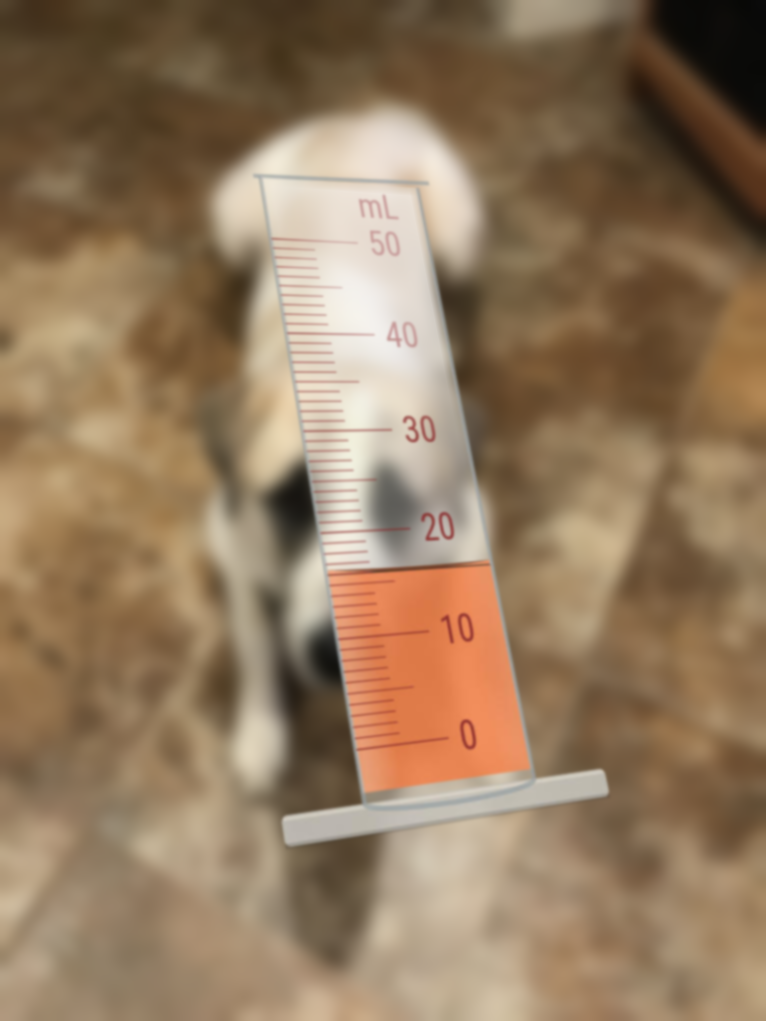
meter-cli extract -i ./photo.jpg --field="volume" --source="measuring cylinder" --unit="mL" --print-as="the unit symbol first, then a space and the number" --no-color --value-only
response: mL 16
